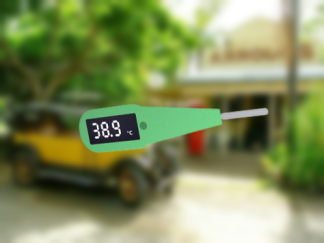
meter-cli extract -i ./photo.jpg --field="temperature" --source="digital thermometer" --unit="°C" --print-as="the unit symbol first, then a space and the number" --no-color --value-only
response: °C 38.9
